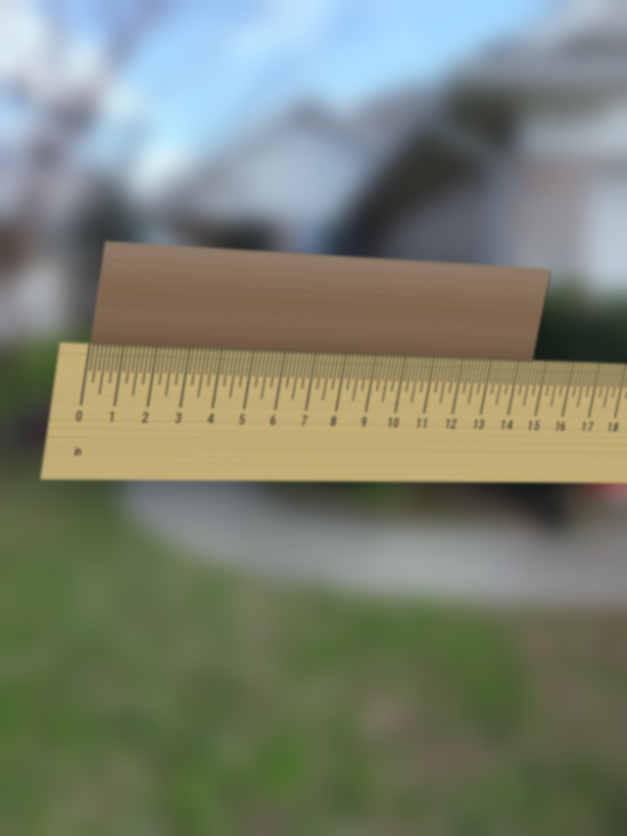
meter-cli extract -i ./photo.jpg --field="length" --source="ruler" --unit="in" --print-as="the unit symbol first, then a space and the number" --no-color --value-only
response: in 14.5
